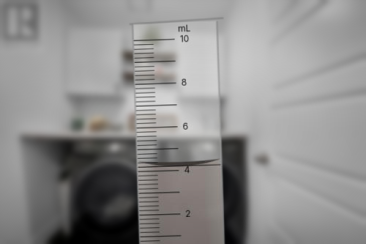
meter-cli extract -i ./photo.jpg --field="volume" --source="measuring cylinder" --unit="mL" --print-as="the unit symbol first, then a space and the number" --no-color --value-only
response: mL 4.2
